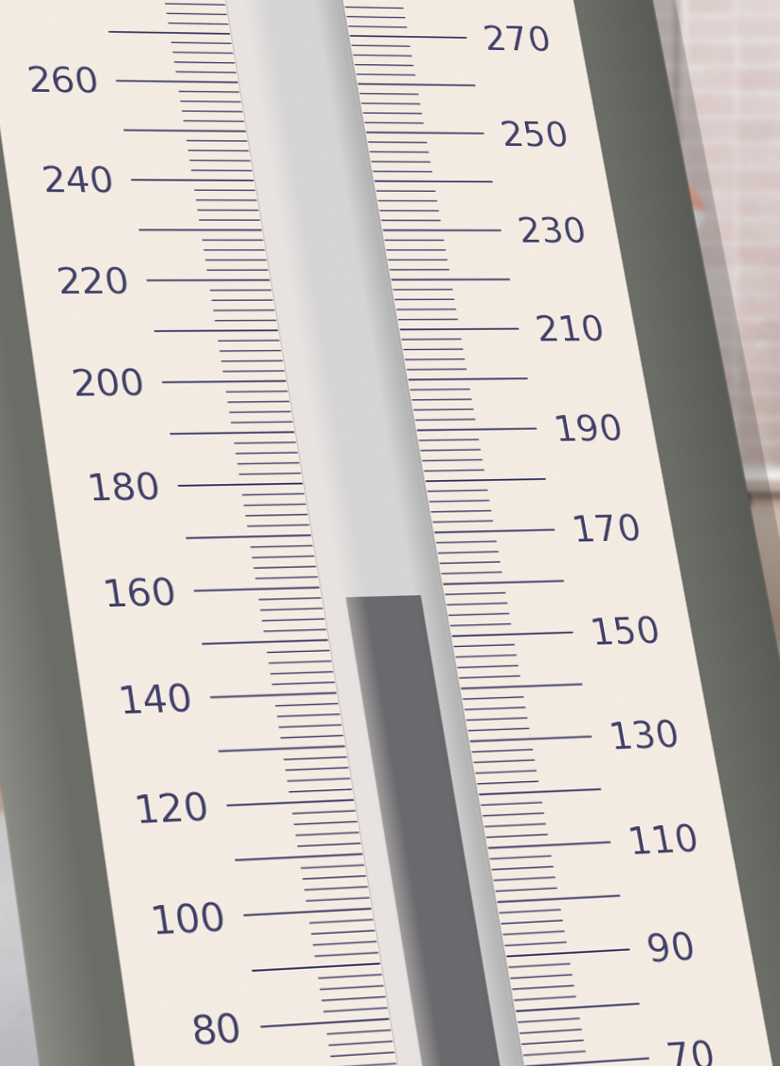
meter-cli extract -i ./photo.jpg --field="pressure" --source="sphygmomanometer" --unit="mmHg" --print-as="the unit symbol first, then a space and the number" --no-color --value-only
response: mmHg 158
